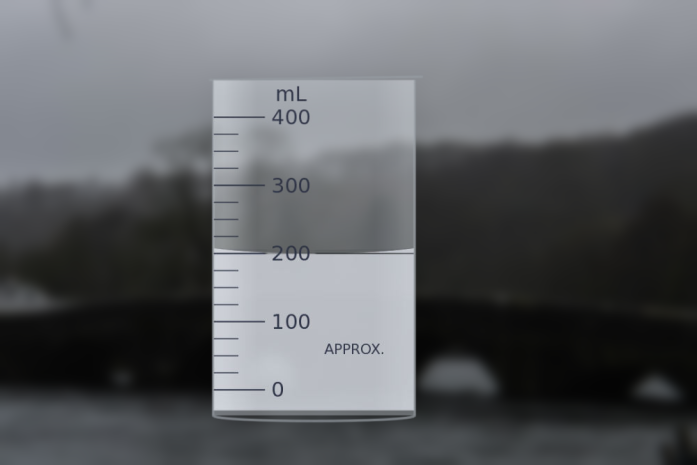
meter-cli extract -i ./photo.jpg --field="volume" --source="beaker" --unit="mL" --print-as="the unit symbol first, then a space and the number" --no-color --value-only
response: mL 200
